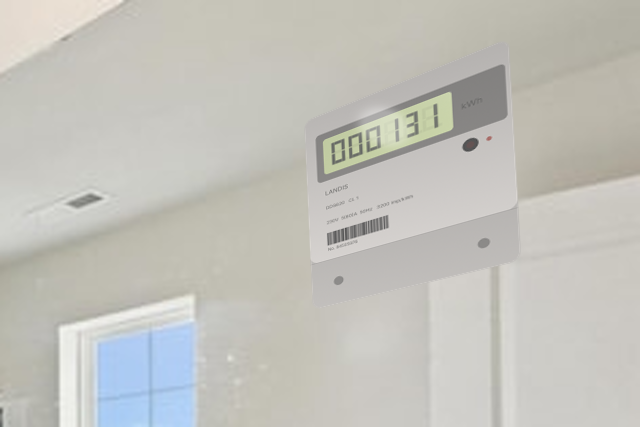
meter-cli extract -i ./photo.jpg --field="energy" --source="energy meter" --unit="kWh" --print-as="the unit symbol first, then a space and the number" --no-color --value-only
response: kWh 131
